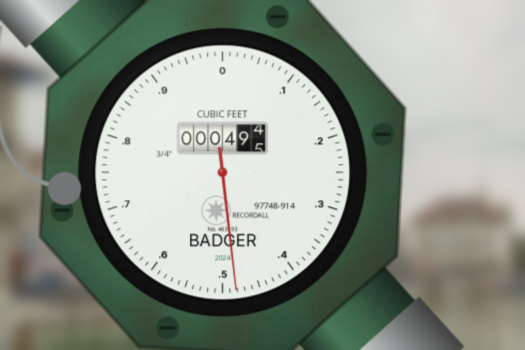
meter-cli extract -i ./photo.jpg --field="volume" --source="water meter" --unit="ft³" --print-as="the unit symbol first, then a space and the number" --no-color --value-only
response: ft³ 494.48
